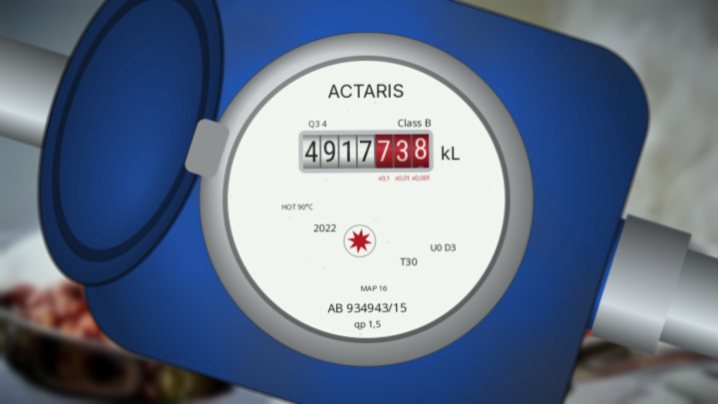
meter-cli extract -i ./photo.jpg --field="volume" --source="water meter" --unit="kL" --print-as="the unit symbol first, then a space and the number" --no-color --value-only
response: kL 4917.738
